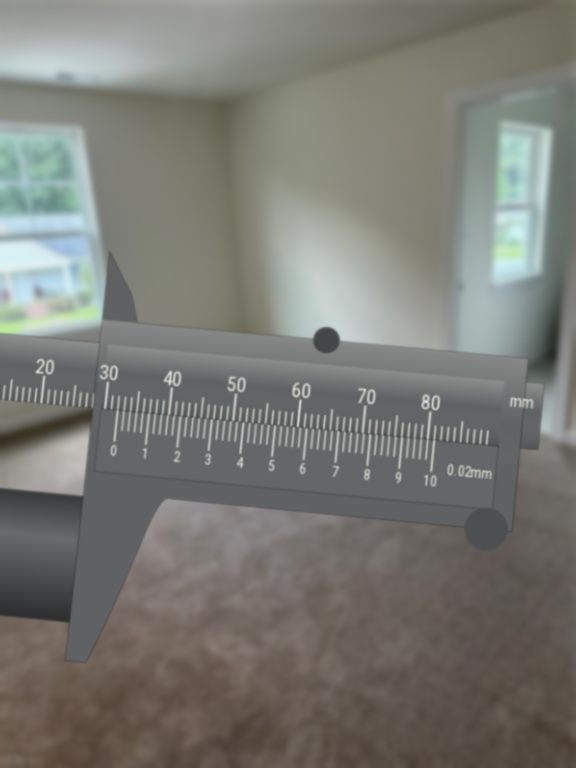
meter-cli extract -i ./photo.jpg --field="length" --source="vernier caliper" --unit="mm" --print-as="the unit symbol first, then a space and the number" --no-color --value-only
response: mm 32.0
